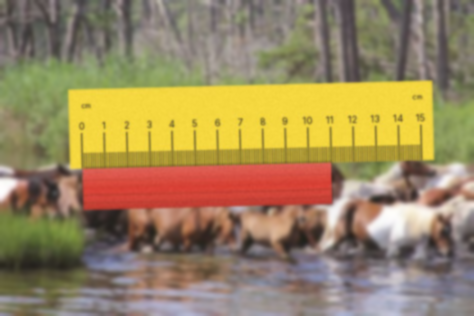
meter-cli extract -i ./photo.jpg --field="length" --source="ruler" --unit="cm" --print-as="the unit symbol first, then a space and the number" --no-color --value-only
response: cm 11
